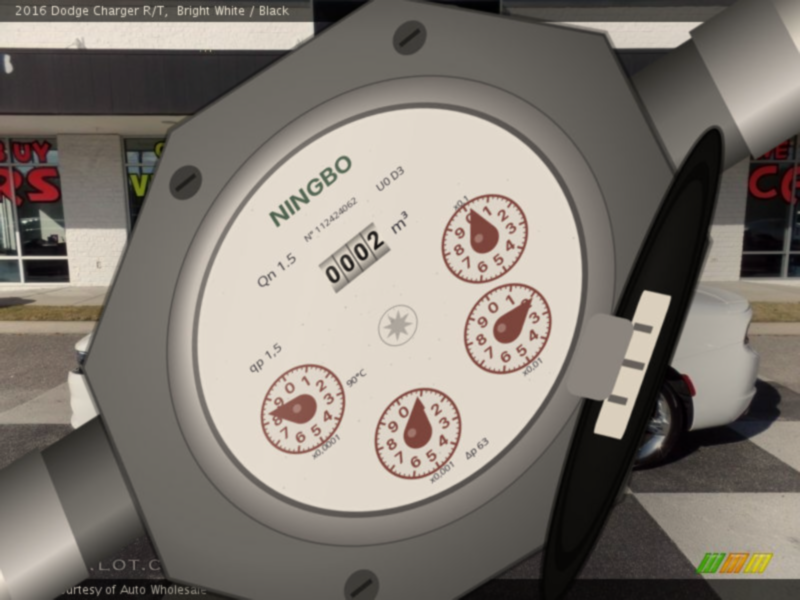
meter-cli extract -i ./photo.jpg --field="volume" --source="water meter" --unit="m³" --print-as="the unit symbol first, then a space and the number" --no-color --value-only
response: m³ 2.0208
